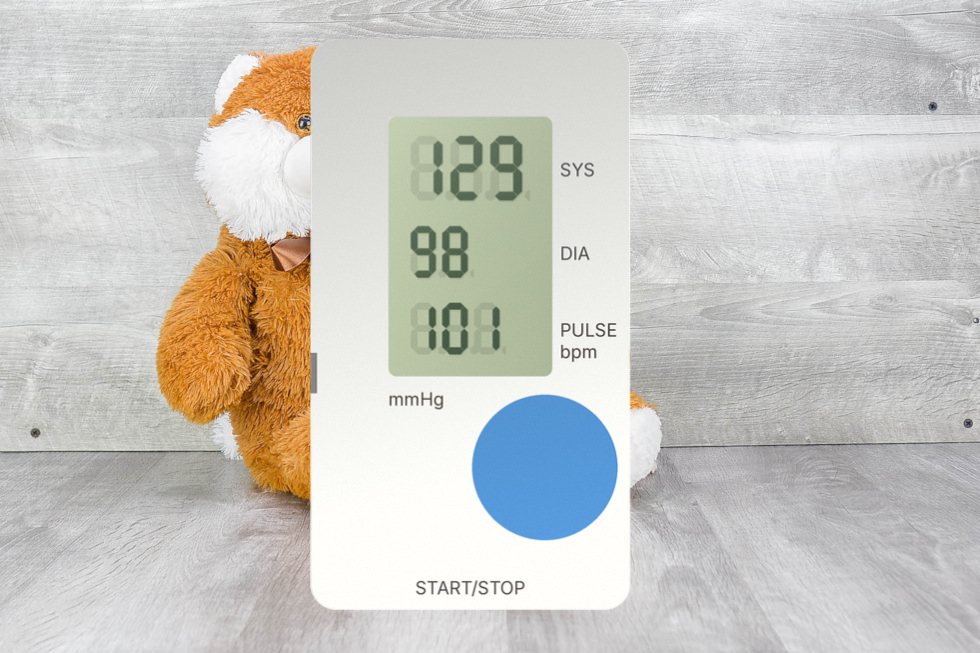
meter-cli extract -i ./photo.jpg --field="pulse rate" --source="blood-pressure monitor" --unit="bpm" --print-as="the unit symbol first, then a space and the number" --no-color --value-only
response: bpm 101
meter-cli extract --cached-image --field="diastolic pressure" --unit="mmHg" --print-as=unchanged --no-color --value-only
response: mmHg 98
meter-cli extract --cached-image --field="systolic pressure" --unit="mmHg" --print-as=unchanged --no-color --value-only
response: mmHg 129
